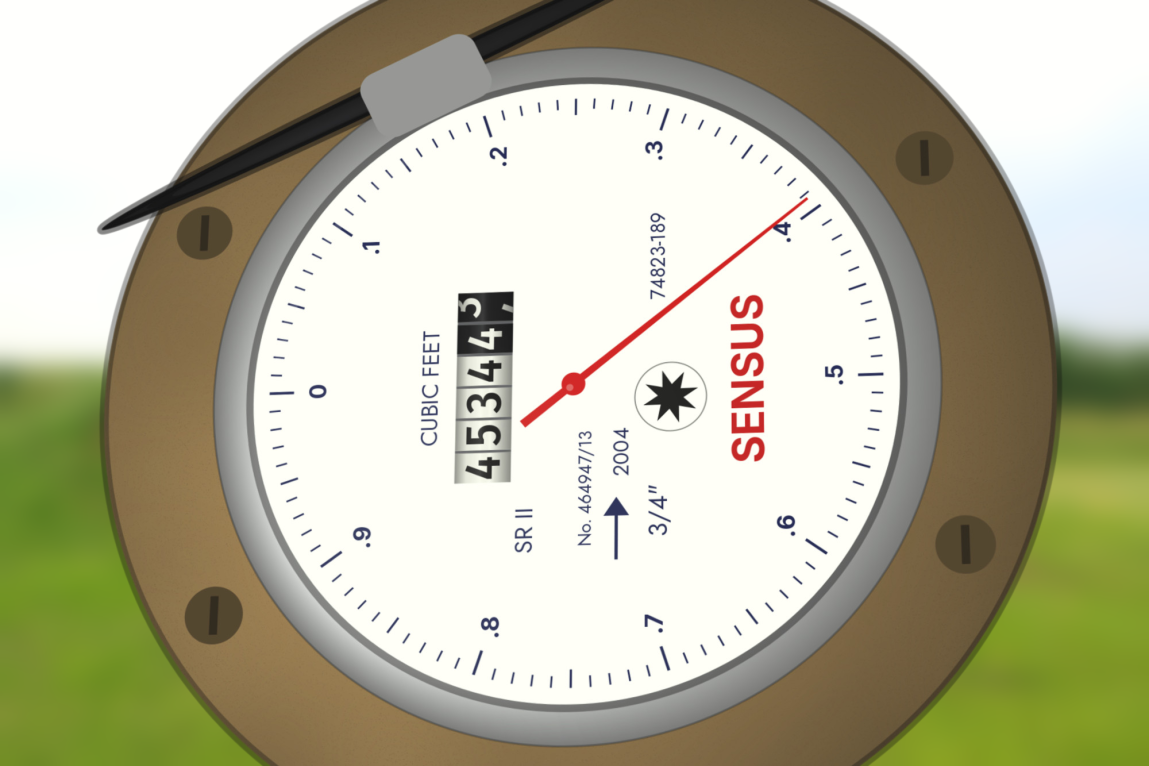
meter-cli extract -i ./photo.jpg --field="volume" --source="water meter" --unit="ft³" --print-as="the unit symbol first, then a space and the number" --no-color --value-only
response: ft³ 453443.39
